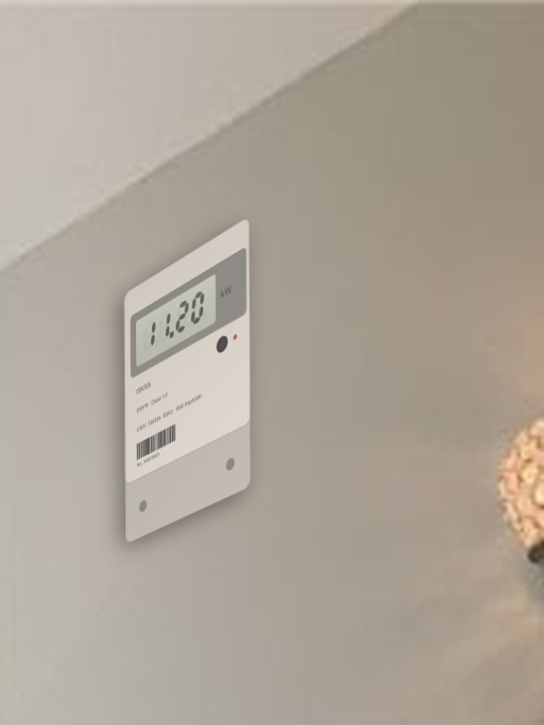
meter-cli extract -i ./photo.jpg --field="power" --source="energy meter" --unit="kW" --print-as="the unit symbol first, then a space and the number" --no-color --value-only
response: kW 11.20
